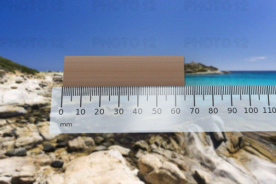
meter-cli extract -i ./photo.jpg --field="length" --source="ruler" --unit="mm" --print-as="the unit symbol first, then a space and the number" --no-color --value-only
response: mm 65
